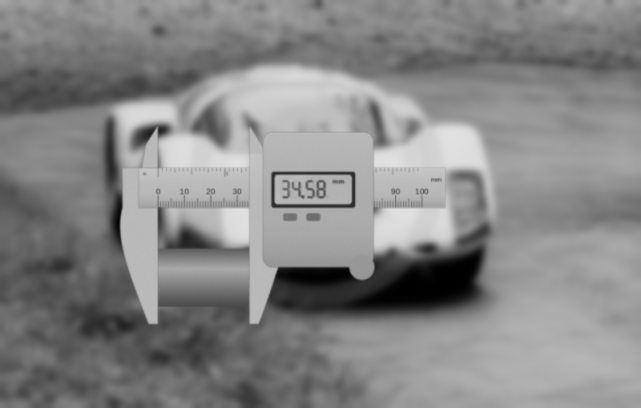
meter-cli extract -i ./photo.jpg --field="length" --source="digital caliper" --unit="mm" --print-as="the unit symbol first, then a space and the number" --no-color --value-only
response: mm 34.58
